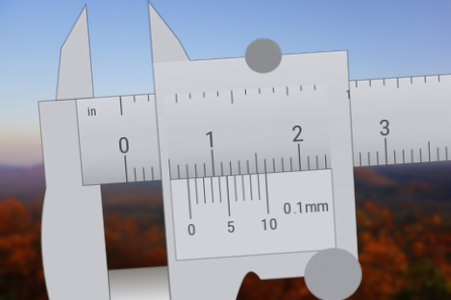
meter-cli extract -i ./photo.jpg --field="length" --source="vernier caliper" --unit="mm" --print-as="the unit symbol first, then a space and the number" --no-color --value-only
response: mm 7.0
